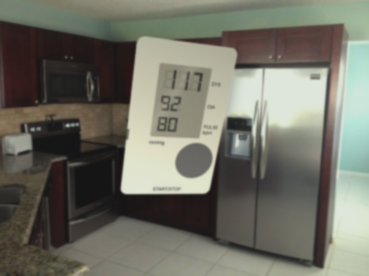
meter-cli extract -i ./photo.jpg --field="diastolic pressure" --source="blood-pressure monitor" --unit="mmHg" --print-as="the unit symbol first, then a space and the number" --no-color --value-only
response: mmHg 92
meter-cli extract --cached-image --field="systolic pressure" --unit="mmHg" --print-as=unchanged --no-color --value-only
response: mmHg 117
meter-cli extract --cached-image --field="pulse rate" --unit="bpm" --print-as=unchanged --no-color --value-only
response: bpm 80
